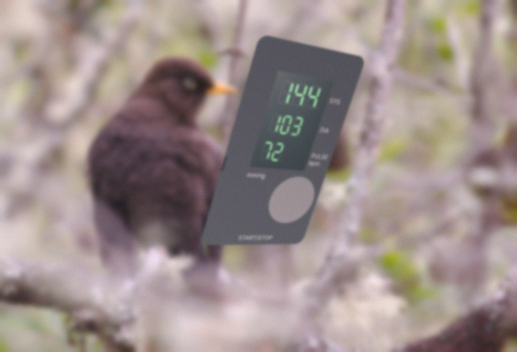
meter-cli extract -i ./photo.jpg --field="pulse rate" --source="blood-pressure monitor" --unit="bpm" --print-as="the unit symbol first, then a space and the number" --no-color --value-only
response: bpm 72
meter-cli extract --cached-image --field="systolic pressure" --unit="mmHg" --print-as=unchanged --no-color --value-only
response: mmHg 144
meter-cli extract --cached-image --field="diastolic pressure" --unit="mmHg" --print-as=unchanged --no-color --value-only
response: mmHg 103
